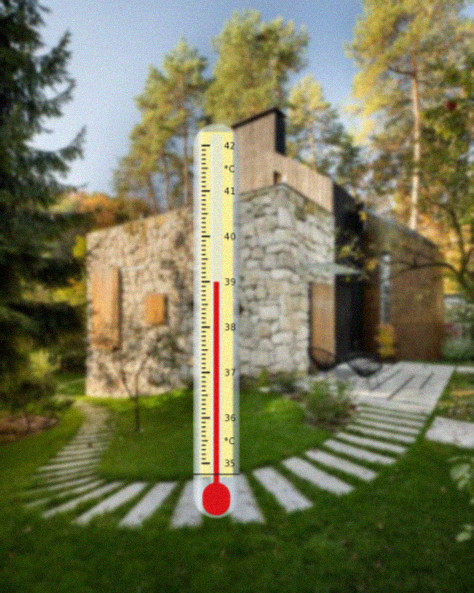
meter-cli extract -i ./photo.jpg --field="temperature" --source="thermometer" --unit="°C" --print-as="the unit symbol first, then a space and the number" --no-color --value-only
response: °C 39
